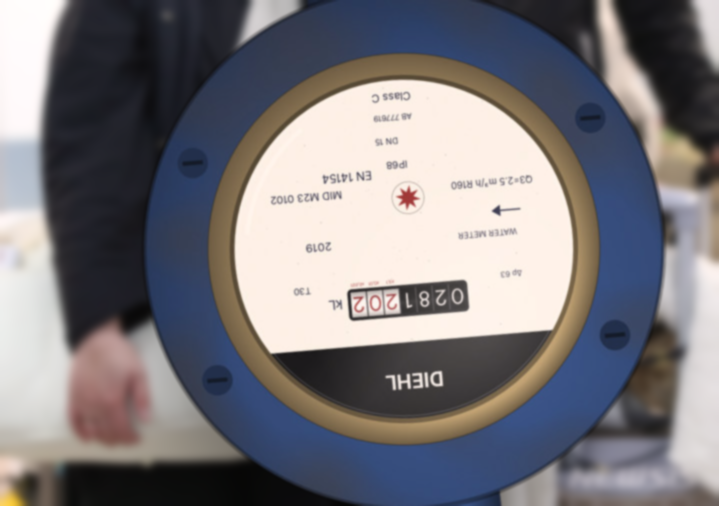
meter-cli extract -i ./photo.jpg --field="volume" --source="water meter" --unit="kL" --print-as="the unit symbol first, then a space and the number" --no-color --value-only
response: kL 281.202
